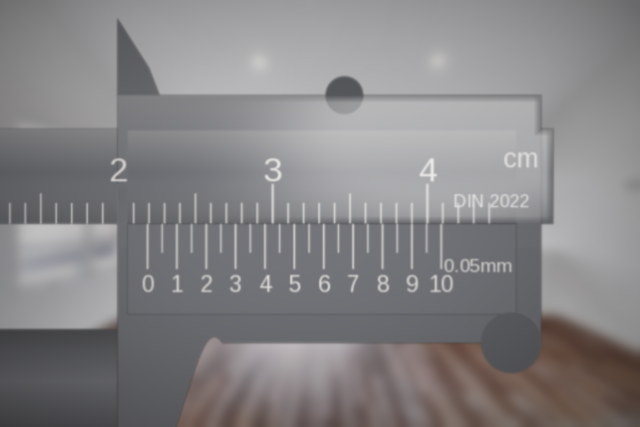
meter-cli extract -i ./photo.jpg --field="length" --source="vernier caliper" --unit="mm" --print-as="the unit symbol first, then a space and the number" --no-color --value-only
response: mm 21.9
